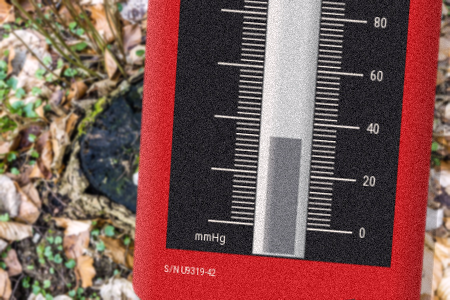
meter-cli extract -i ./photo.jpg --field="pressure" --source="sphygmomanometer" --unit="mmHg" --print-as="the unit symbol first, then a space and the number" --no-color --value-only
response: mmHg 34
